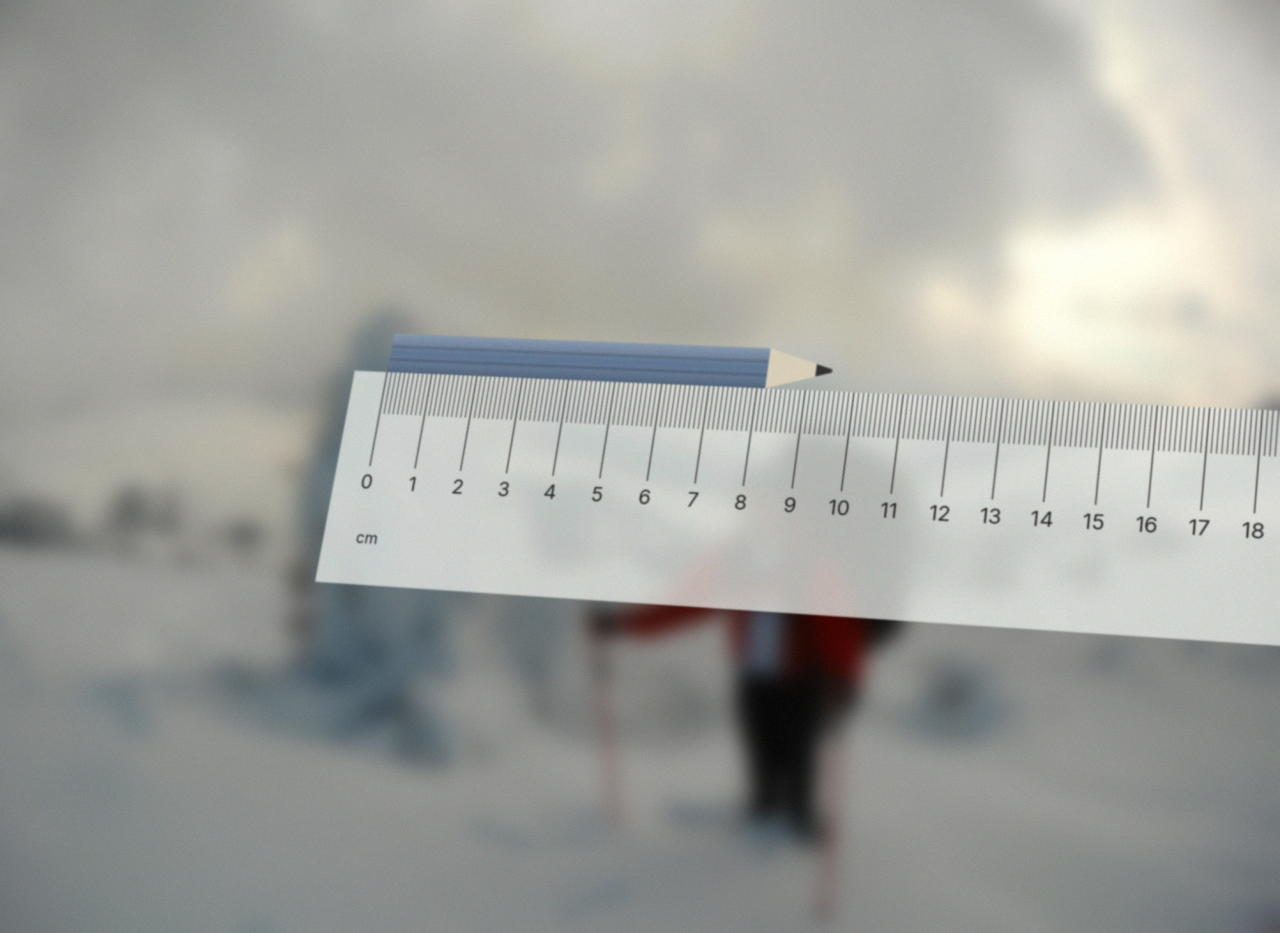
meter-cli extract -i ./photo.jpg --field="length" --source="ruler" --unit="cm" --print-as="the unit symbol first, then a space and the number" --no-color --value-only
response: cm 9.5
